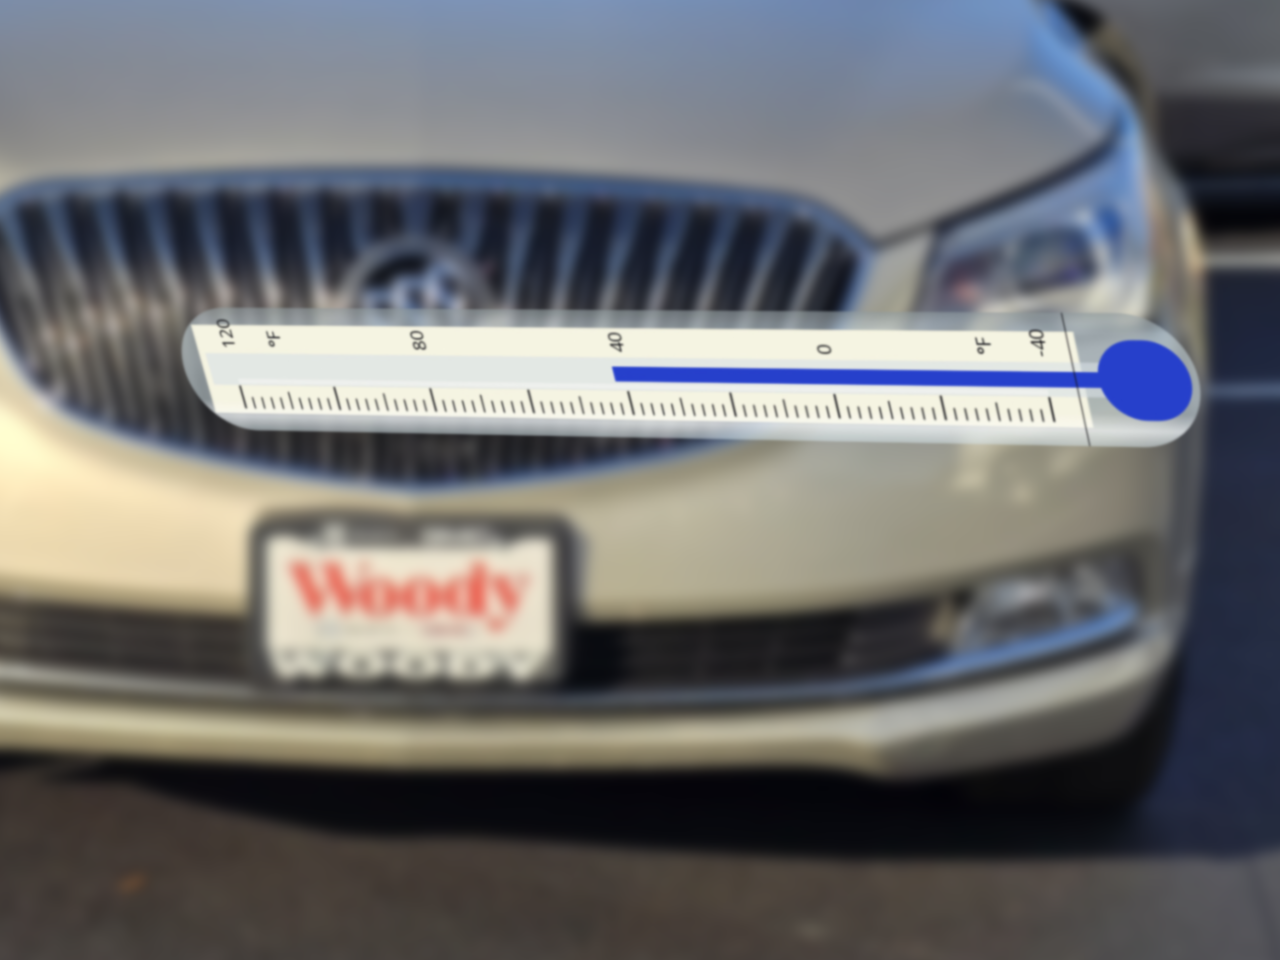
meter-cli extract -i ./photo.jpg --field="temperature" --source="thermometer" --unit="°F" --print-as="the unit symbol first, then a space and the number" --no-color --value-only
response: °F 42
